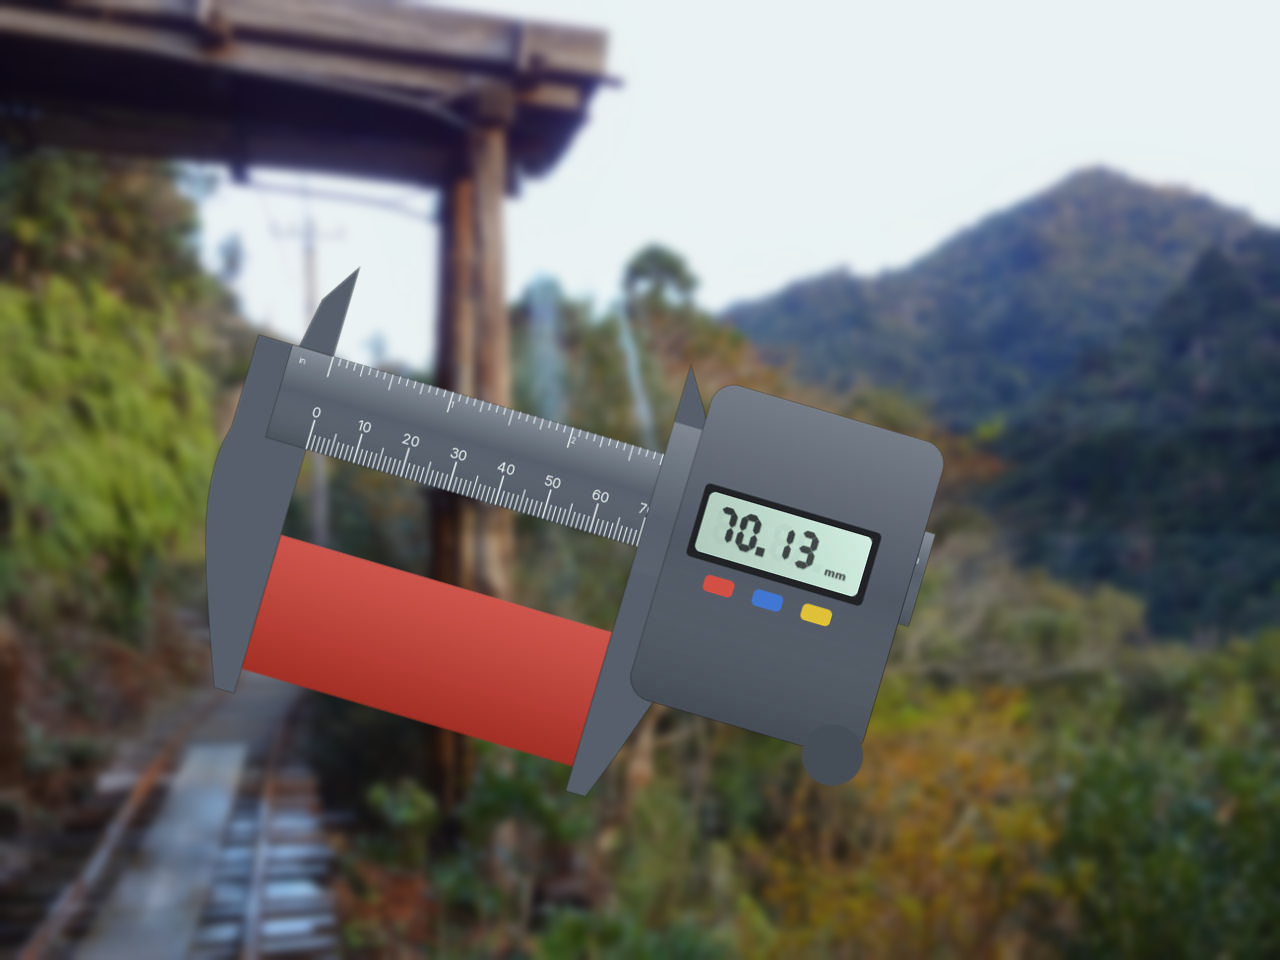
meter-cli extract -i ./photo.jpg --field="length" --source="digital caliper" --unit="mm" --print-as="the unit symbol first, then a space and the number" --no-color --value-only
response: mm 70.13
